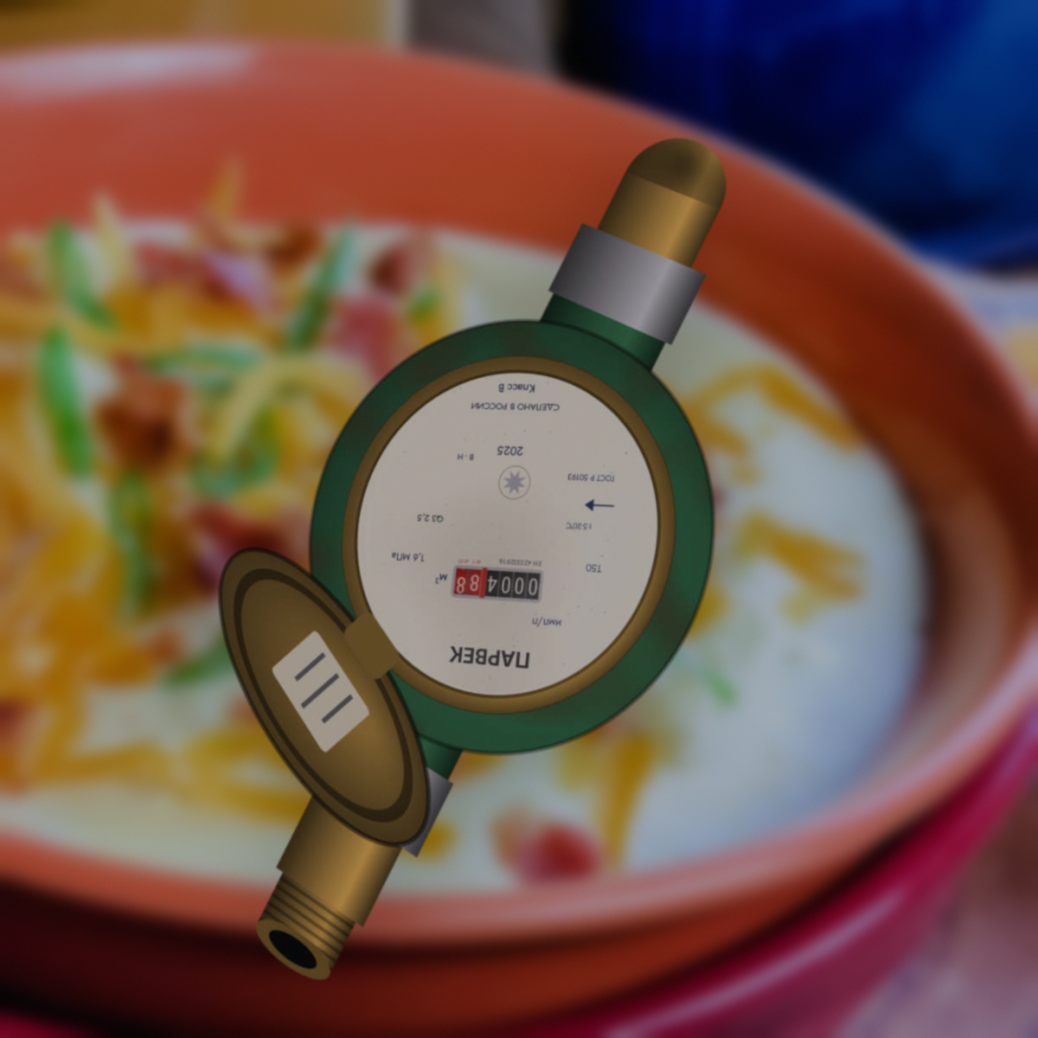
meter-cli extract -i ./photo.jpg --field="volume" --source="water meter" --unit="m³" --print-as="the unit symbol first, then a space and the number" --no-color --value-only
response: m³ 4.88
